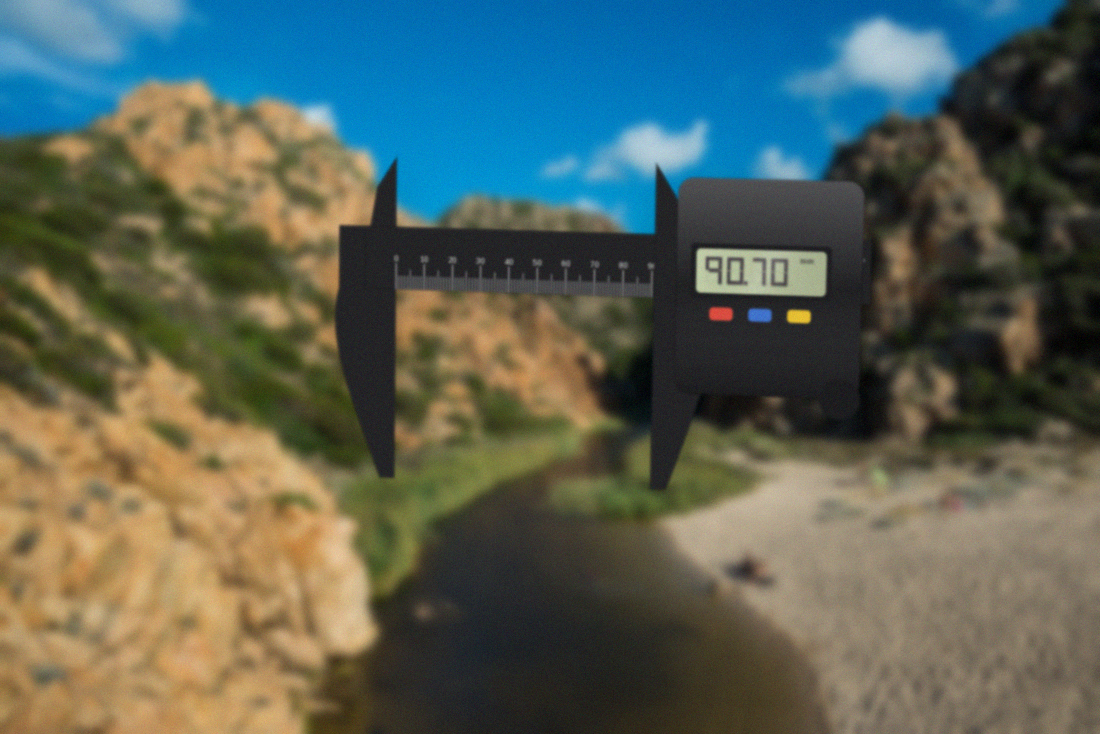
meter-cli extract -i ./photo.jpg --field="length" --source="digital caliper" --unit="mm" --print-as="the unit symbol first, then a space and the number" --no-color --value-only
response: mm 90.70
